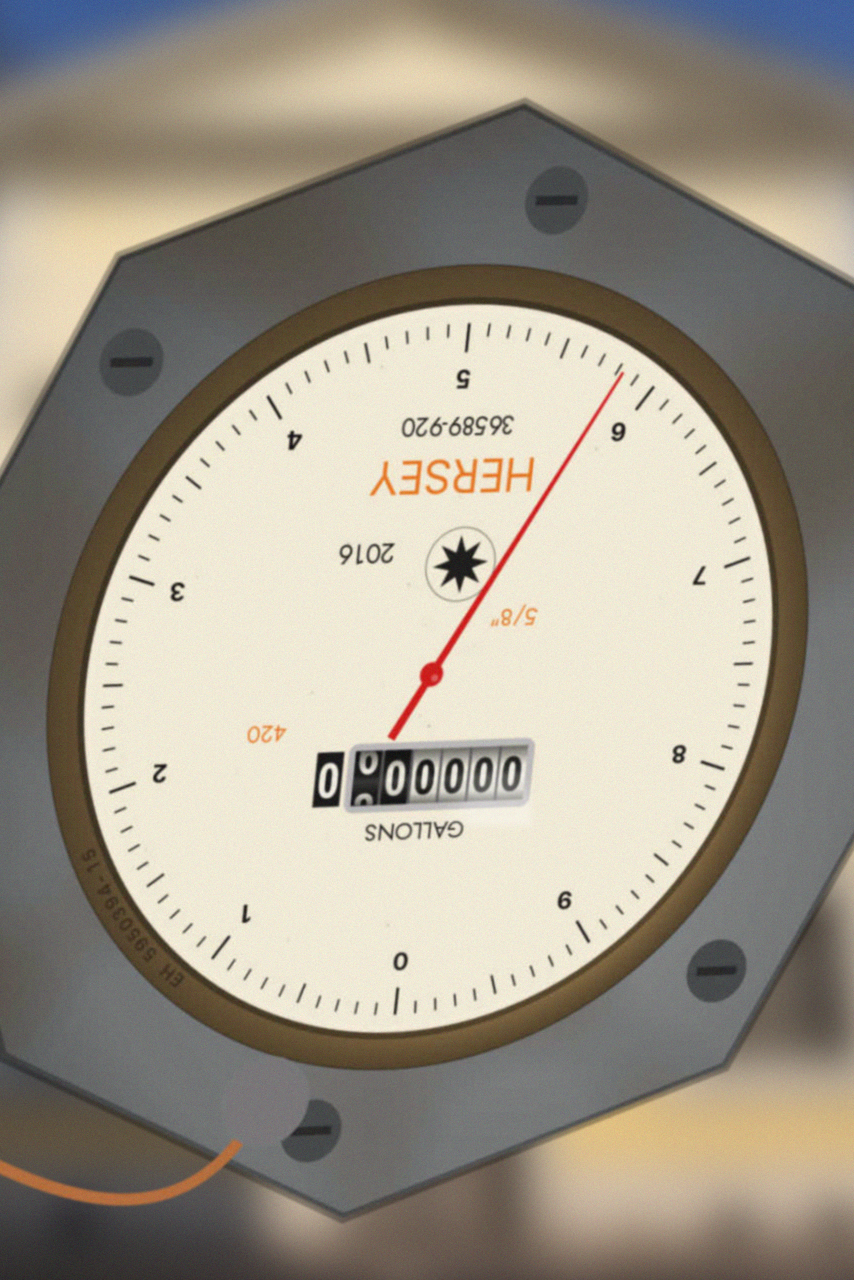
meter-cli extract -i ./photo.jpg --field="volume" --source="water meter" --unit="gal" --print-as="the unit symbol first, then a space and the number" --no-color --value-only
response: gal 85.8
